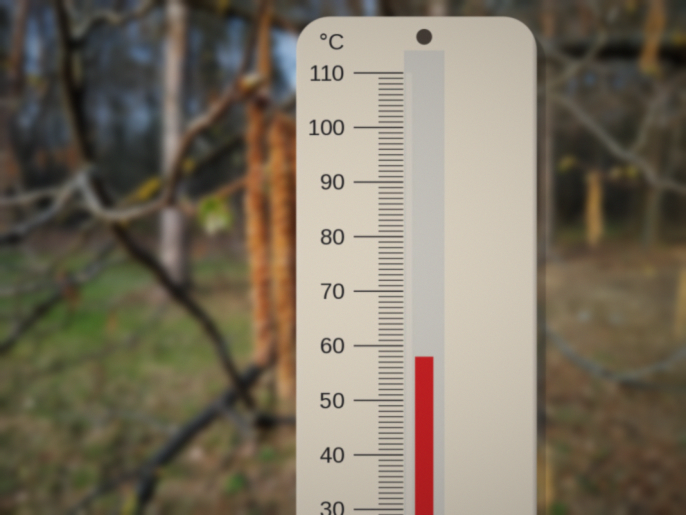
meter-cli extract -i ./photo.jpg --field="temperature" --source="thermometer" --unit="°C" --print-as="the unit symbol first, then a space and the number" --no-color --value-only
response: °C 58
